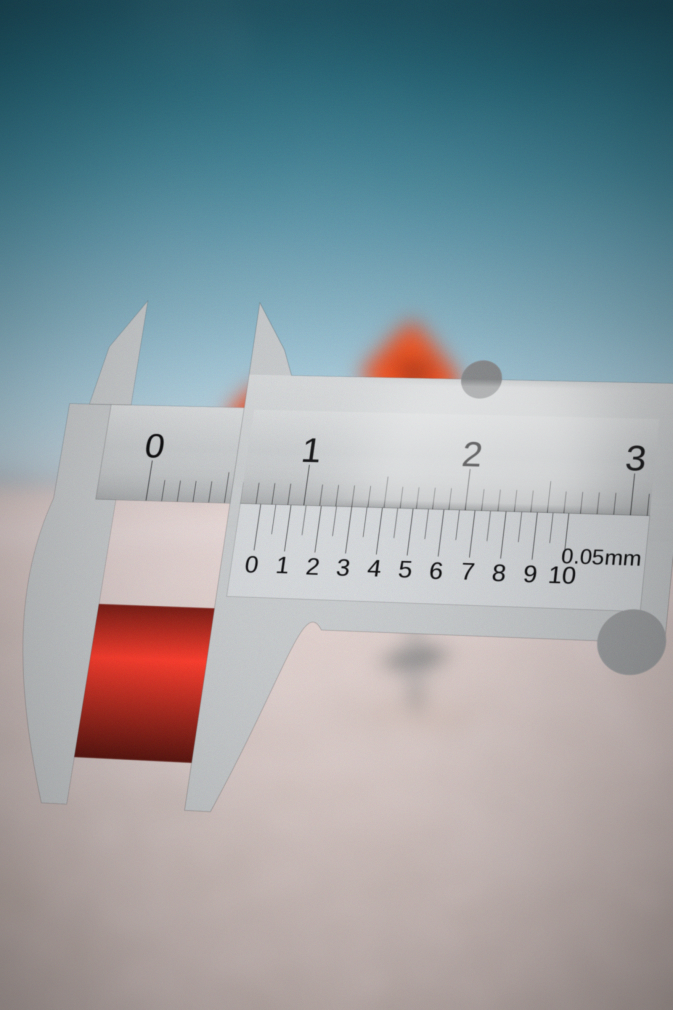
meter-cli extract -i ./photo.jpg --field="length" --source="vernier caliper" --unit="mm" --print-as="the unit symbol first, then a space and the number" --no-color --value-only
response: mm 7.3
